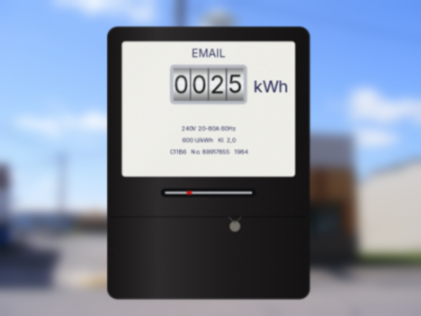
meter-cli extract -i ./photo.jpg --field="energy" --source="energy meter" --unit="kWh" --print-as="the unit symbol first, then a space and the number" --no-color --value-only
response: kWh 25
